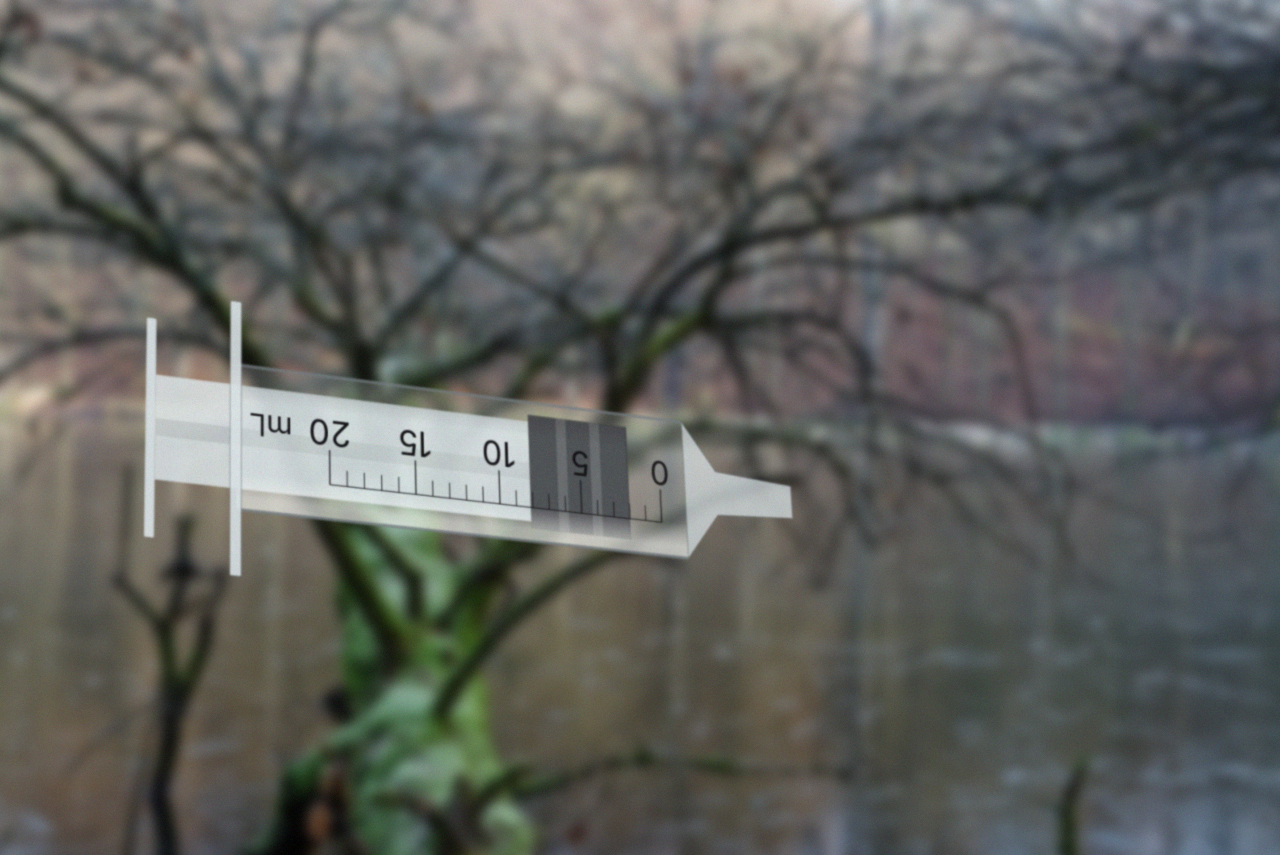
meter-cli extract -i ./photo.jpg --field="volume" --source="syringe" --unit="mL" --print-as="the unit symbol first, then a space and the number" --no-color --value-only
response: mL 2
